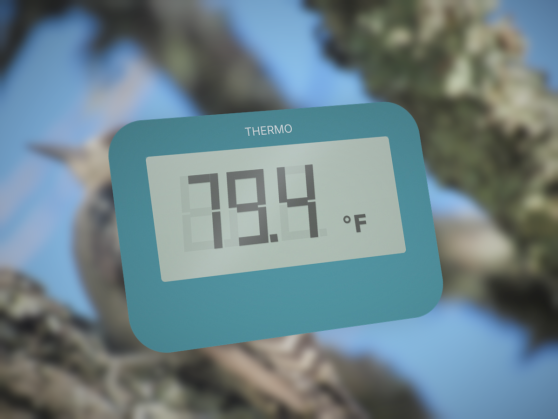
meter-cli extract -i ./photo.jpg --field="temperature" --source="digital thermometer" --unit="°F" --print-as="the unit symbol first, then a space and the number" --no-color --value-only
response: °F 79.4
